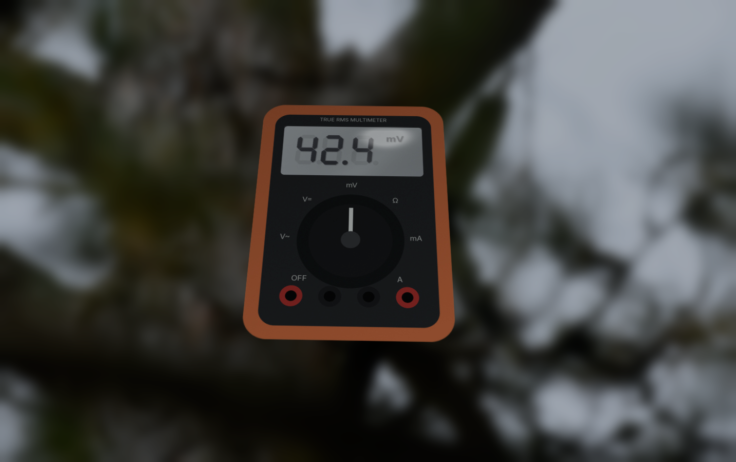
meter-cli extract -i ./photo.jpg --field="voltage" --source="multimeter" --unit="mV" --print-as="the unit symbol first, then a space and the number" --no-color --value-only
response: mV 42.4
